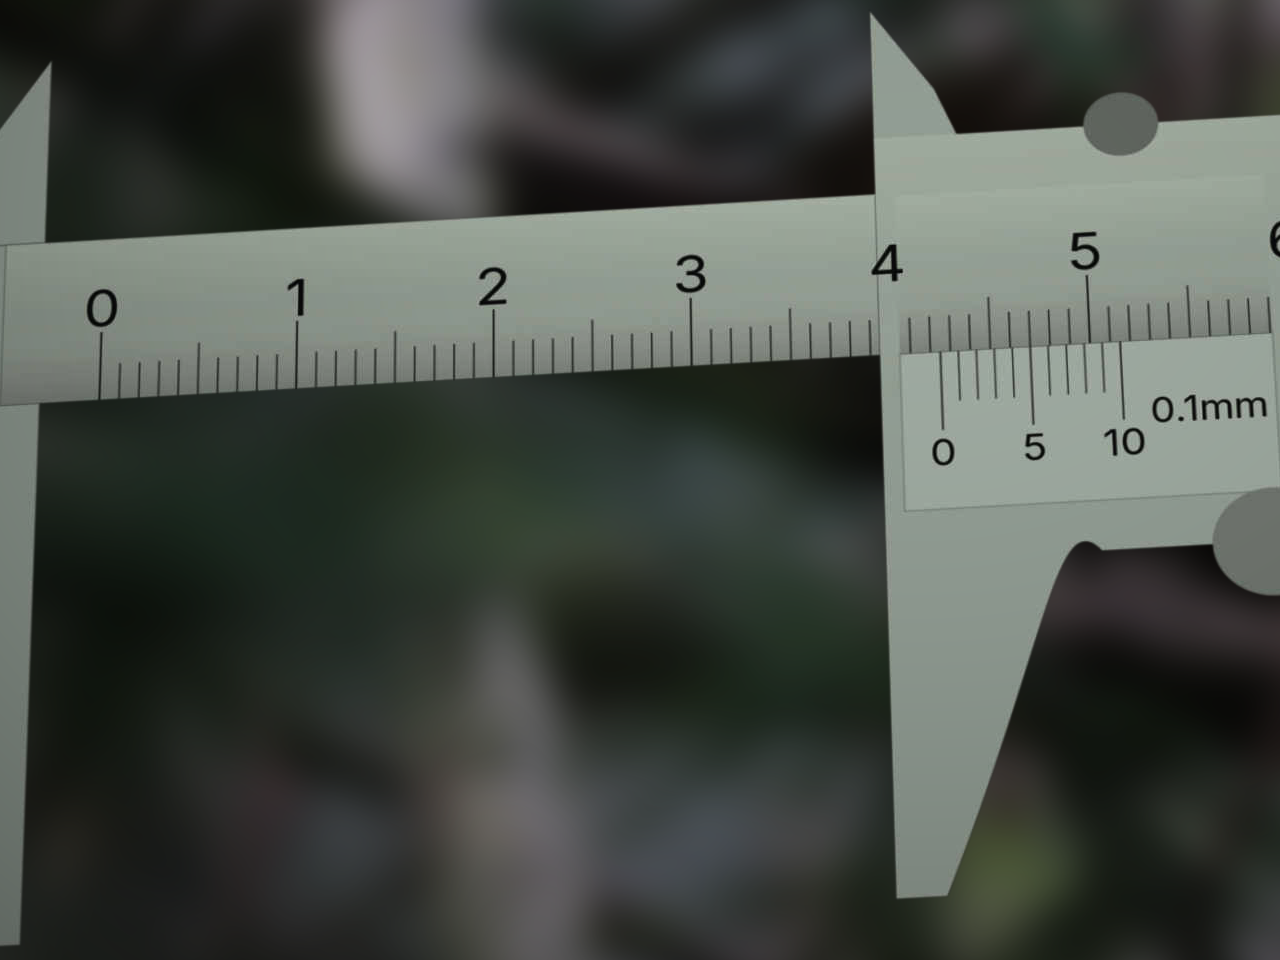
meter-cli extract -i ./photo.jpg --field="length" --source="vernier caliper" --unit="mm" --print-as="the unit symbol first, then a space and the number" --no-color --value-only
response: mm 42.5
